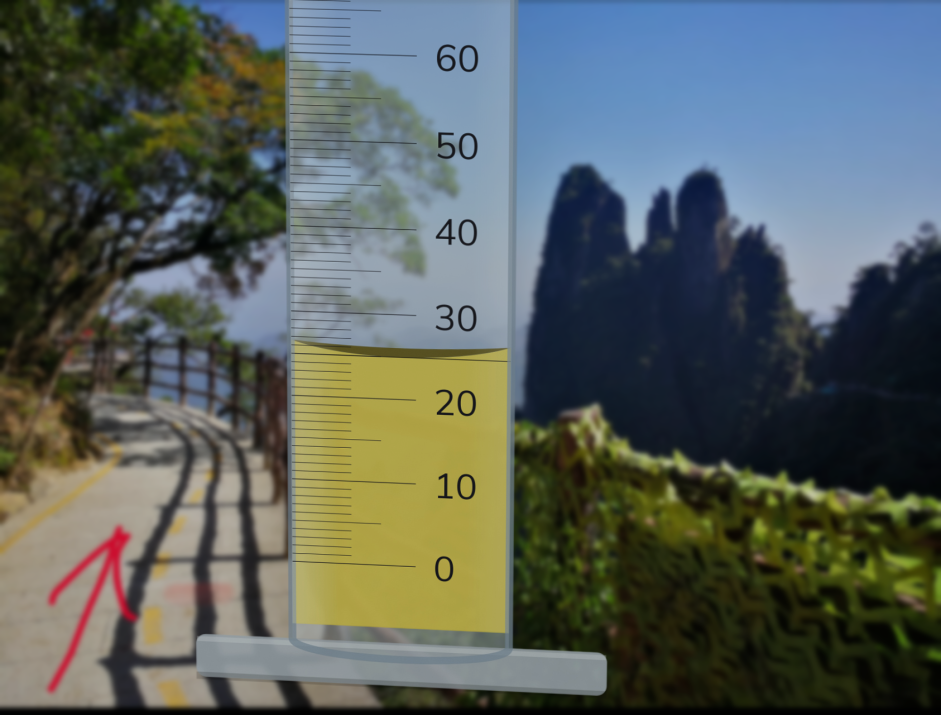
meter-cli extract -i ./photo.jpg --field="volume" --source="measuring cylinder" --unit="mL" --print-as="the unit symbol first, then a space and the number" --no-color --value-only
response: mL 25
